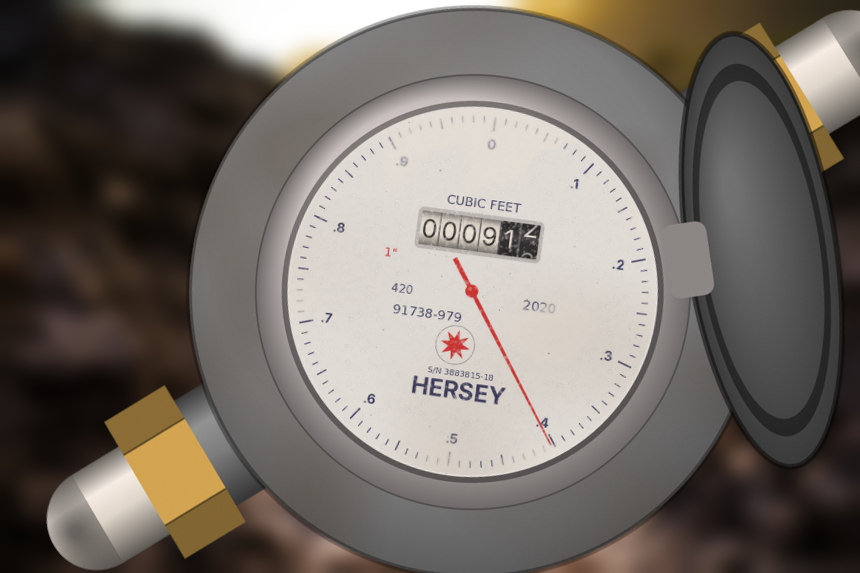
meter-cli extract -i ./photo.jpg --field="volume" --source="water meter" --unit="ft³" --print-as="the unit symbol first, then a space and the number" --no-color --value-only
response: ft³ 912.40
